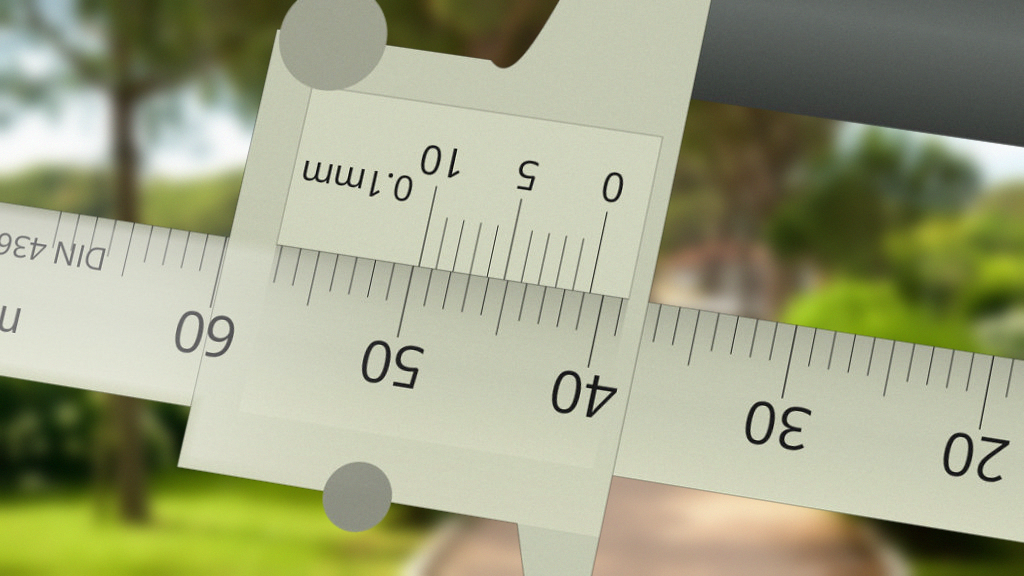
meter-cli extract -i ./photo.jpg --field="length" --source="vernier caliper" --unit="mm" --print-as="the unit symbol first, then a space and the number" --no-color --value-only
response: mm 40.7
